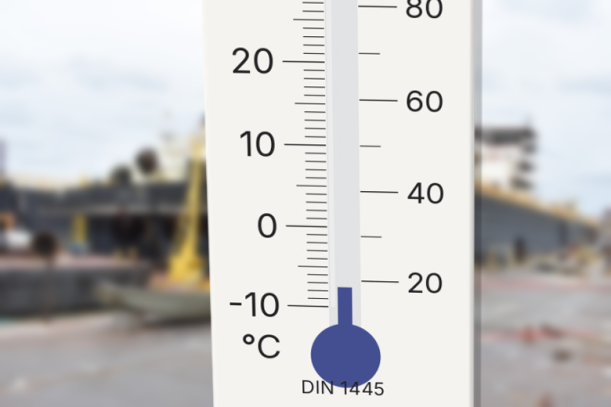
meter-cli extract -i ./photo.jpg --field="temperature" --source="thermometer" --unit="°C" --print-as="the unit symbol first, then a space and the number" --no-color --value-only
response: °C -7.5
